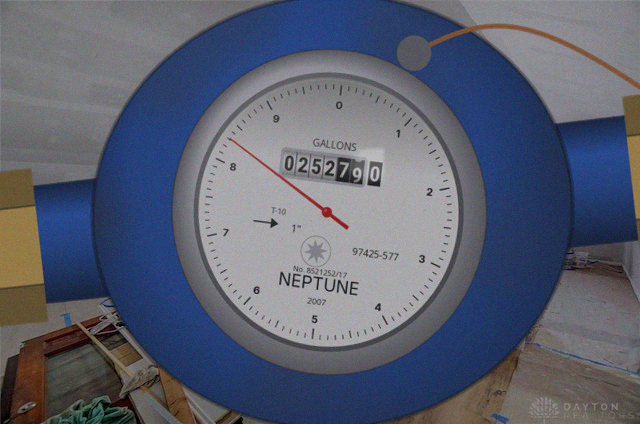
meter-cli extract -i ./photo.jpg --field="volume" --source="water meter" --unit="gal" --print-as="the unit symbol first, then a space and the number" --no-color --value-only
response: gal 252788.3
